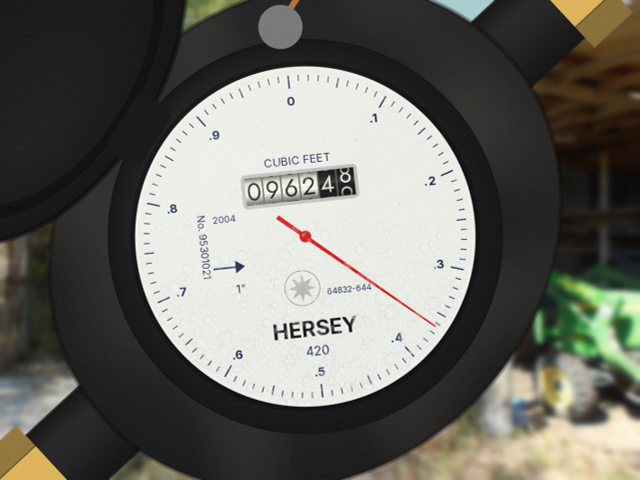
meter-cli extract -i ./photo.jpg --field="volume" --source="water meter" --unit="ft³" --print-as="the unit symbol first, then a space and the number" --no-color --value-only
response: ft³ 96248.36
